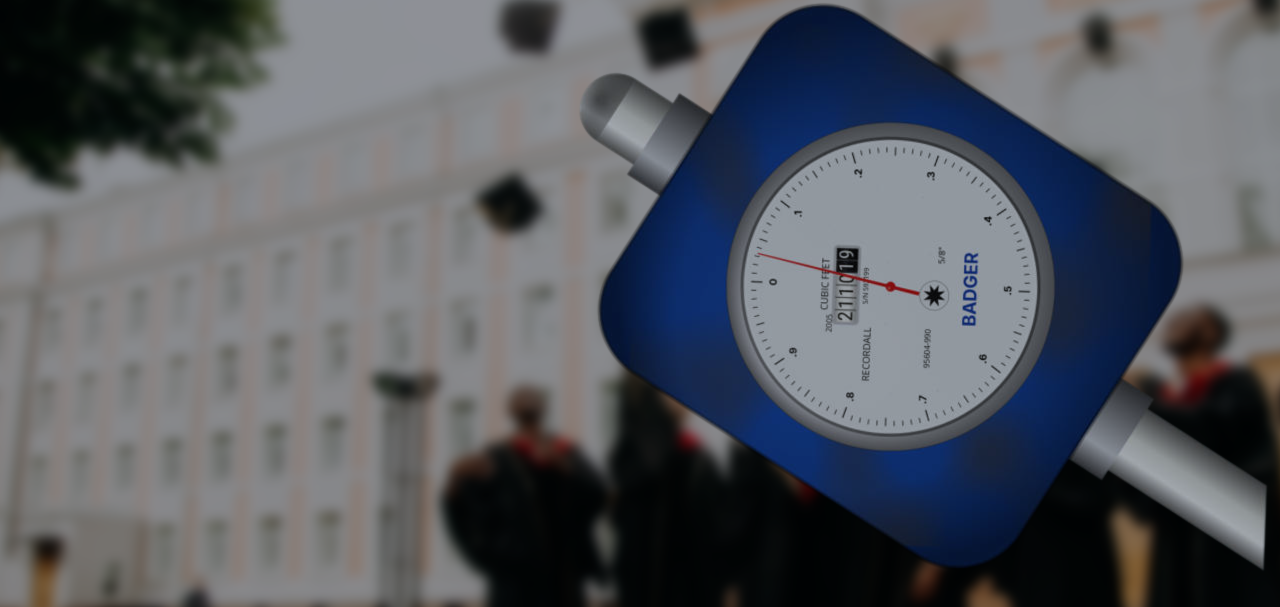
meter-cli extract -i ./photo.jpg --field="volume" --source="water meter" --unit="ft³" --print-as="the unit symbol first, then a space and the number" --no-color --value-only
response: ft³ 211019.03
